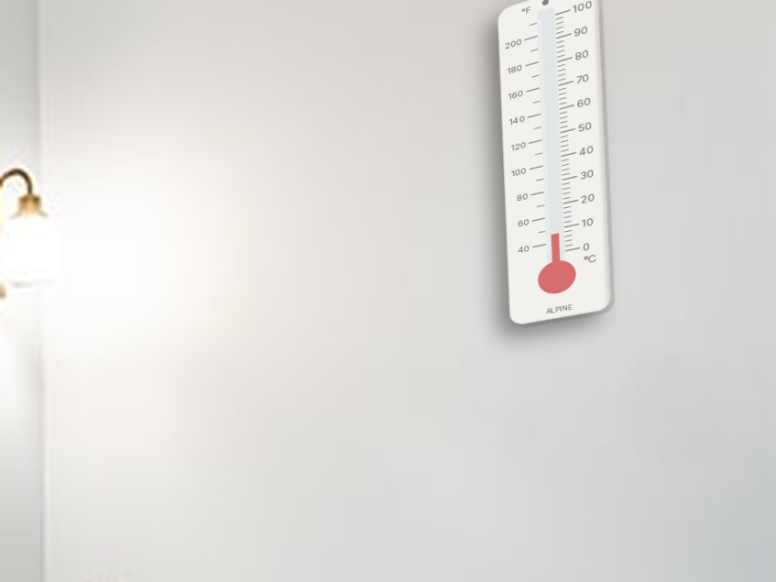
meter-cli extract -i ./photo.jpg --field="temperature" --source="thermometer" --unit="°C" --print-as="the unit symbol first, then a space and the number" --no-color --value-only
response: °C 8
